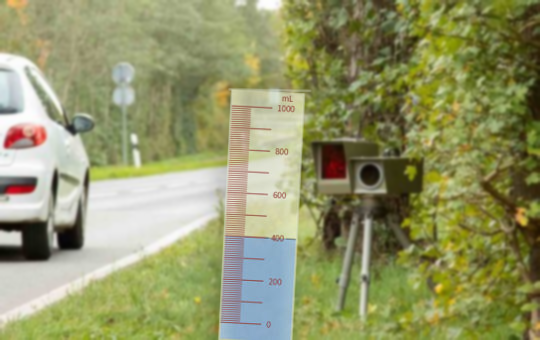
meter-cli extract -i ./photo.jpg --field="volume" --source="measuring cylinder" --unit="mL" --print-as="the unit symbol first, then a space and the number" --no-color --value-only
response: mL 400
